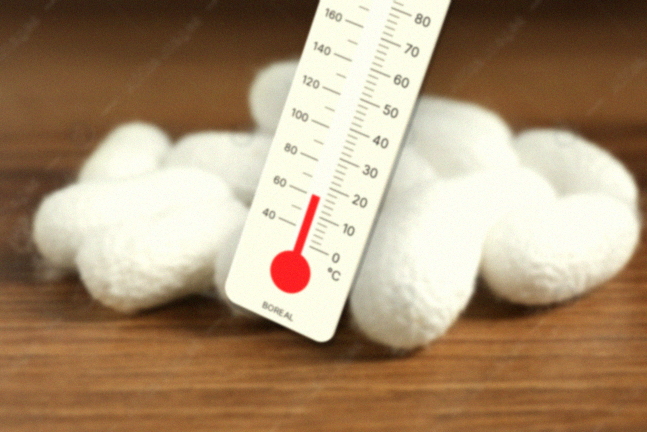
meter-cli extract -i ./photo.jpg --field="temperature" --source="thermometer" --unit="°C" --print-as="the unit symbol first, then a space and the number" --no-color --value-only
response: °C 16
